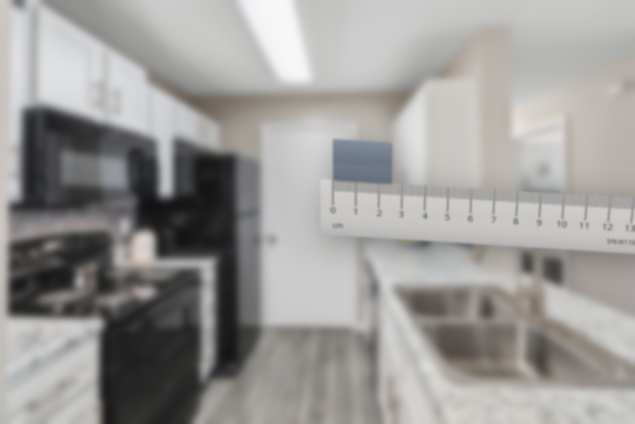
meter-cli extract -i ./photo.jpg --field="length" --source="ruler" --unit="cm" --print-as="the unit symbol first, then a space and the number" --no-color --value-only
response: cm 2.5
